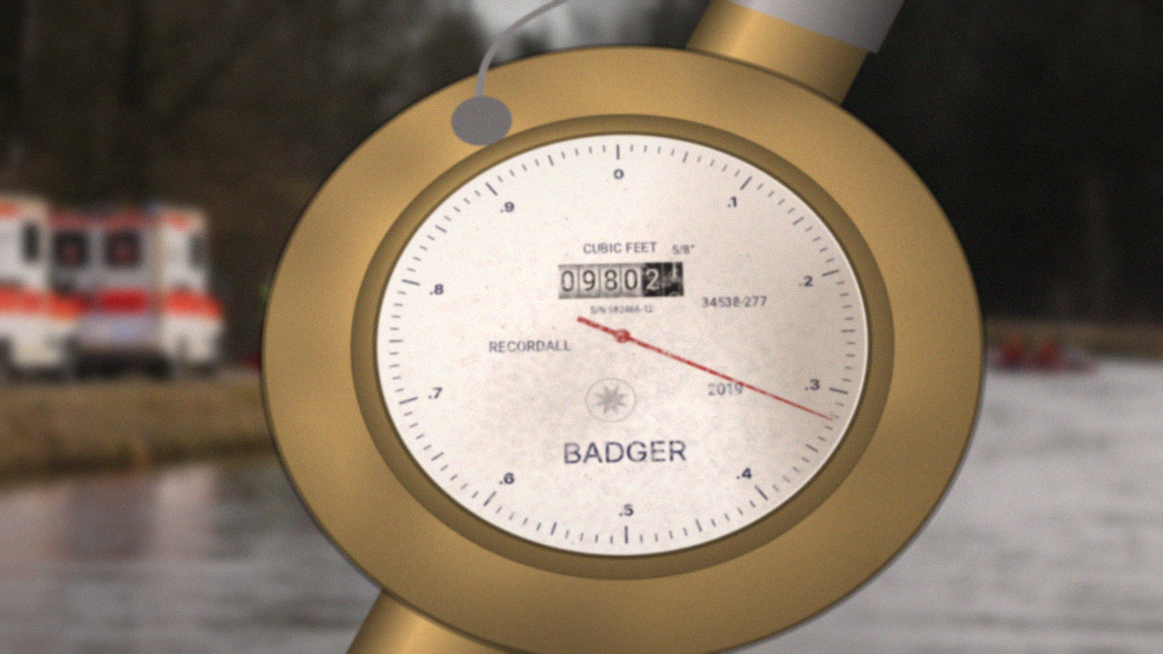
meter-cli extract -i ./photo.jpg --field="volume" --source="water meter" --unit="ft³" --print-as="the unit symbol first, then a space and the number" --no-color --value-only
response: ft³ 98021.32
